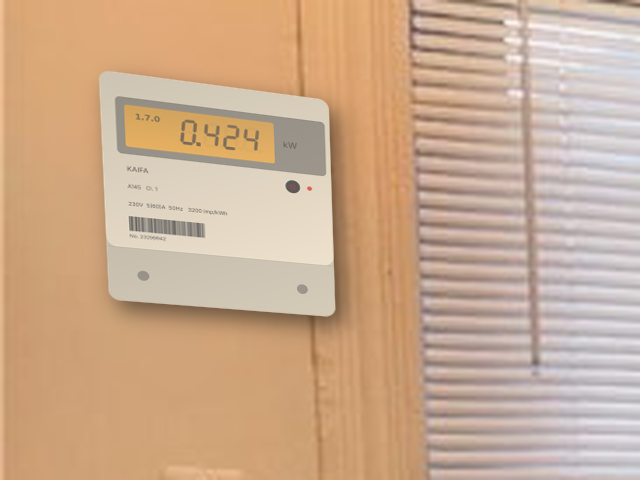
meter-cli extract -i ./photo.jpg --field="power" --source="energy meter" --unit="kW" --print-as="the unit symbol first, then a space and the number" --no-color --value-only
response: kW 0.424
